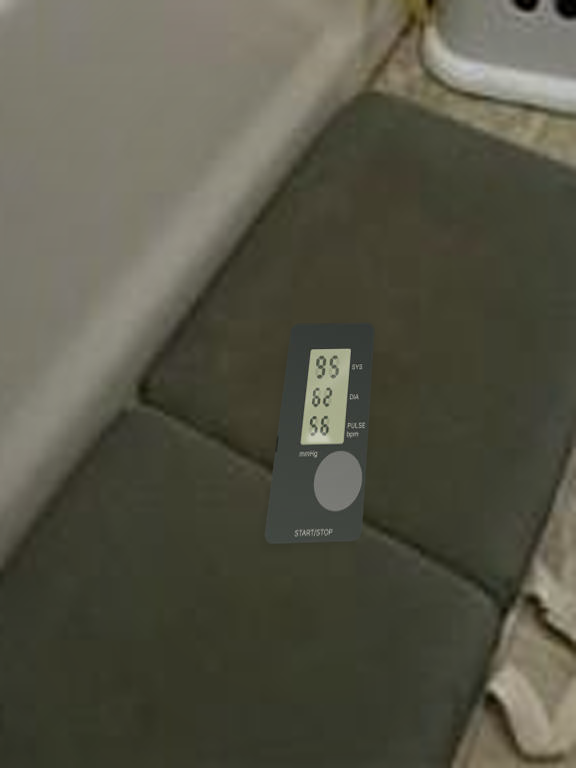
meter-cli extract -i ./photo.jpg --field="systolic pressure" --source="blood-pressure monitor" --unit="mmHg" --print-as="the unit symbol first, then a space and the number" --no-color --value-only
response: mmHg 95
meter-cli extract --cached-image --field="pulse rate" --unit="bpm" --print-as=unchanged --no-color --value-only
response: bpm 56
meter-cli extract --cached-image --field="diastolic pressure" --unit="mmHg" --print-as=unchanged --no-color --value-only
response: mmHg 62
